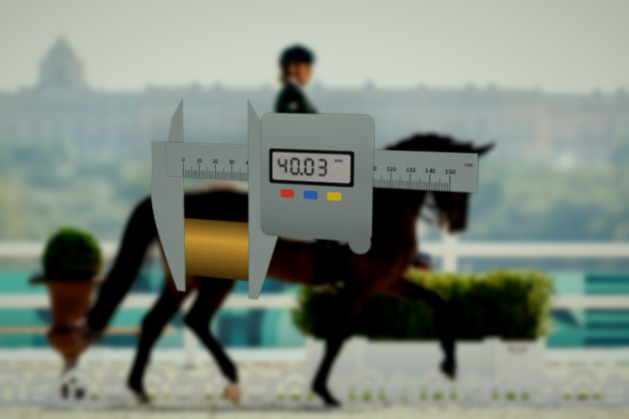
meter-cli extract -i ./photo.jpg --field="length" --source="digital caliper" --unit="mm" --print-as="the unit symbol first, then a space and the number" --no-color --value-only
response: mm 40.03
